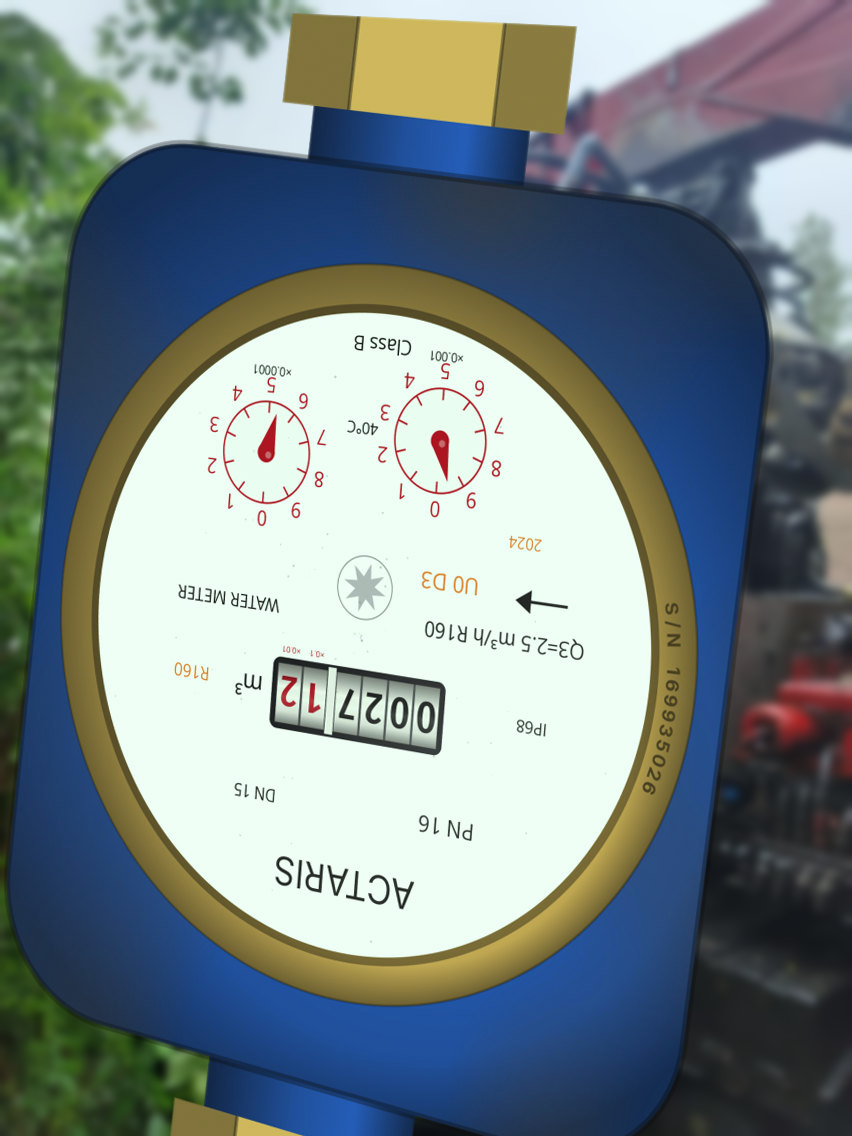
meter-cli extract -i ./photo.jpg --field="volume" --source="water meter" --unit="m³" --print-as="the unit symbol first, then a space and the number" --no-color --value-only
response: m³ 27.1195
